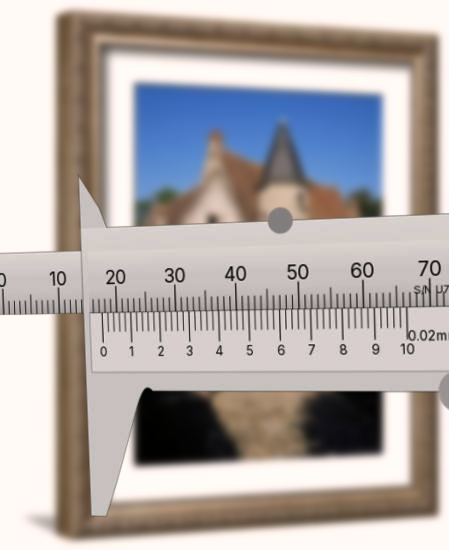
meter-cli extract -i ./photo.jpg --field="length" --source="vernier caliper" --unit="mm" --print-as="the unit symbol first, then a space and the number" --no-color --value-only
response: mm 17.5
